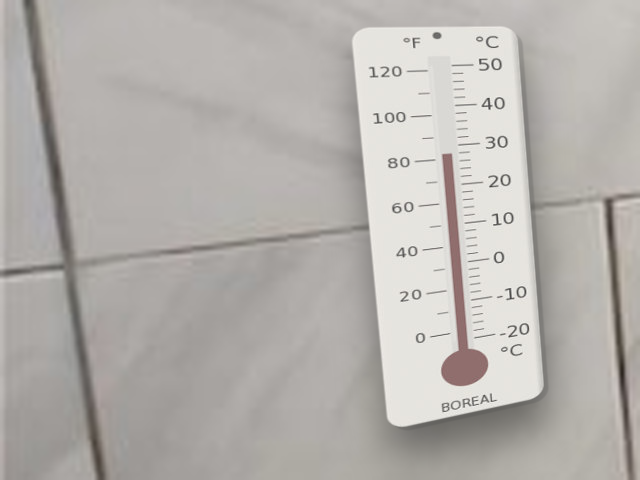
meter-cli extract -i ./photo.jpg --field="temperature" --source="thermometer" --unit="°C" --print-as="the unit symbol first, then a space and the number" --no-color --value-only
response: °C 28
